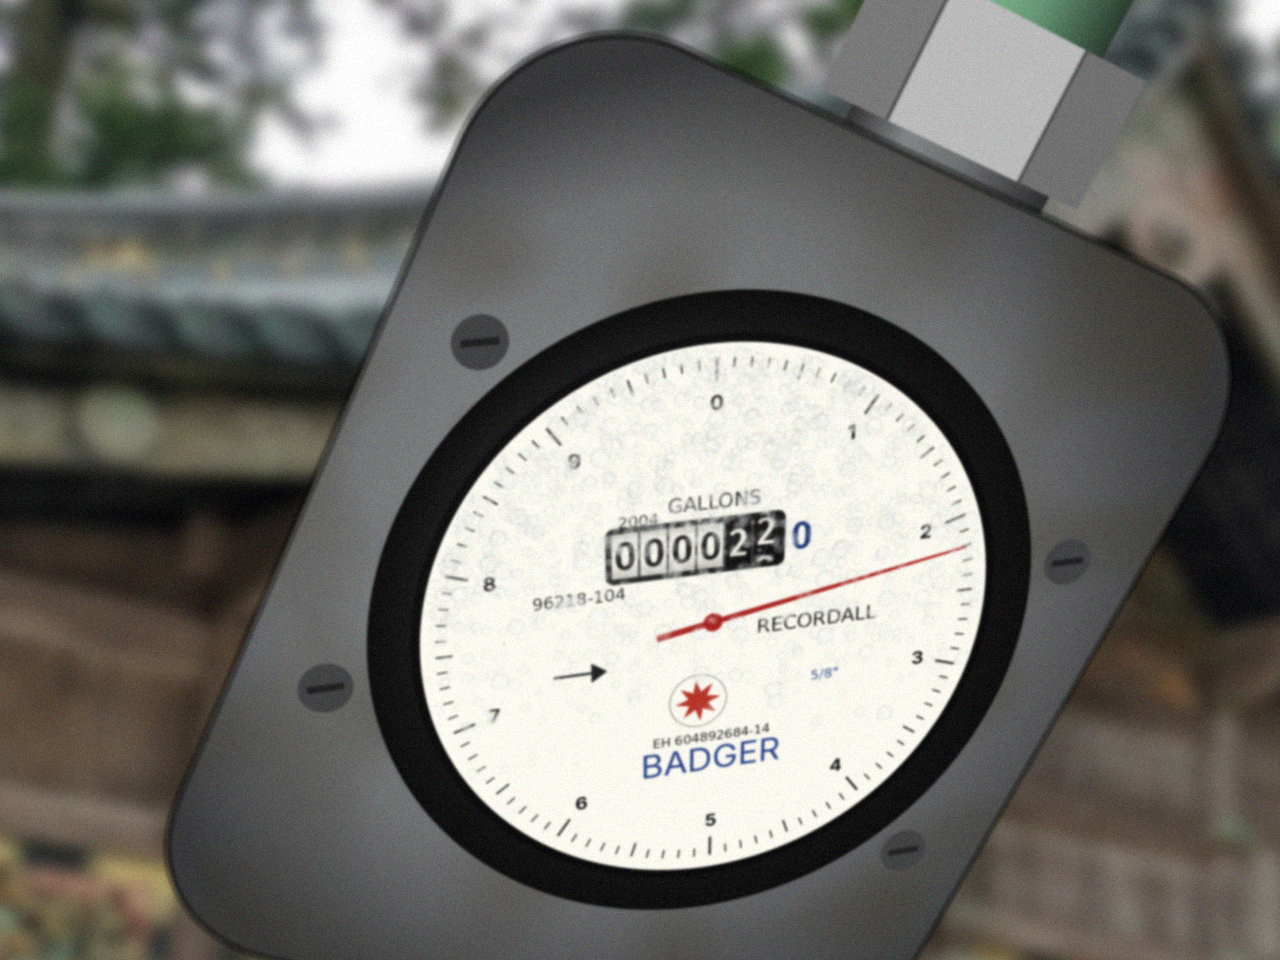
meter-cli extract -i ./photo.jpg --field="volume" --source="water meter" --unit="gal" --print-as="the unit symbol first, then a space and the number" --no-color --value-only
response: gal 222.2
